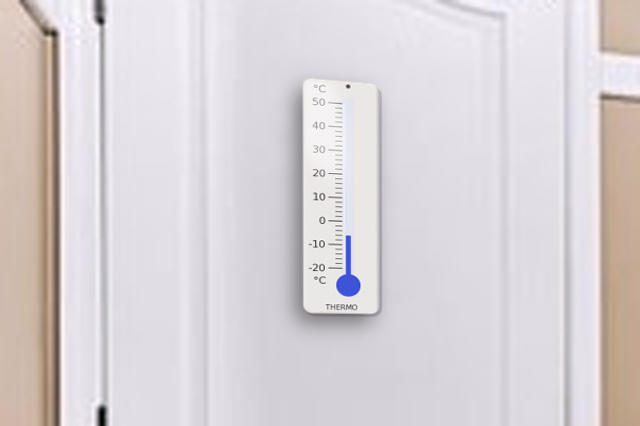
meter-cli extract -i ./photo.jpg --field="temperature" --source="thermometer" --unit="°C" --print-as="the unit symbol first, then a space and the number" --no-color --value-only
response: °C -6
